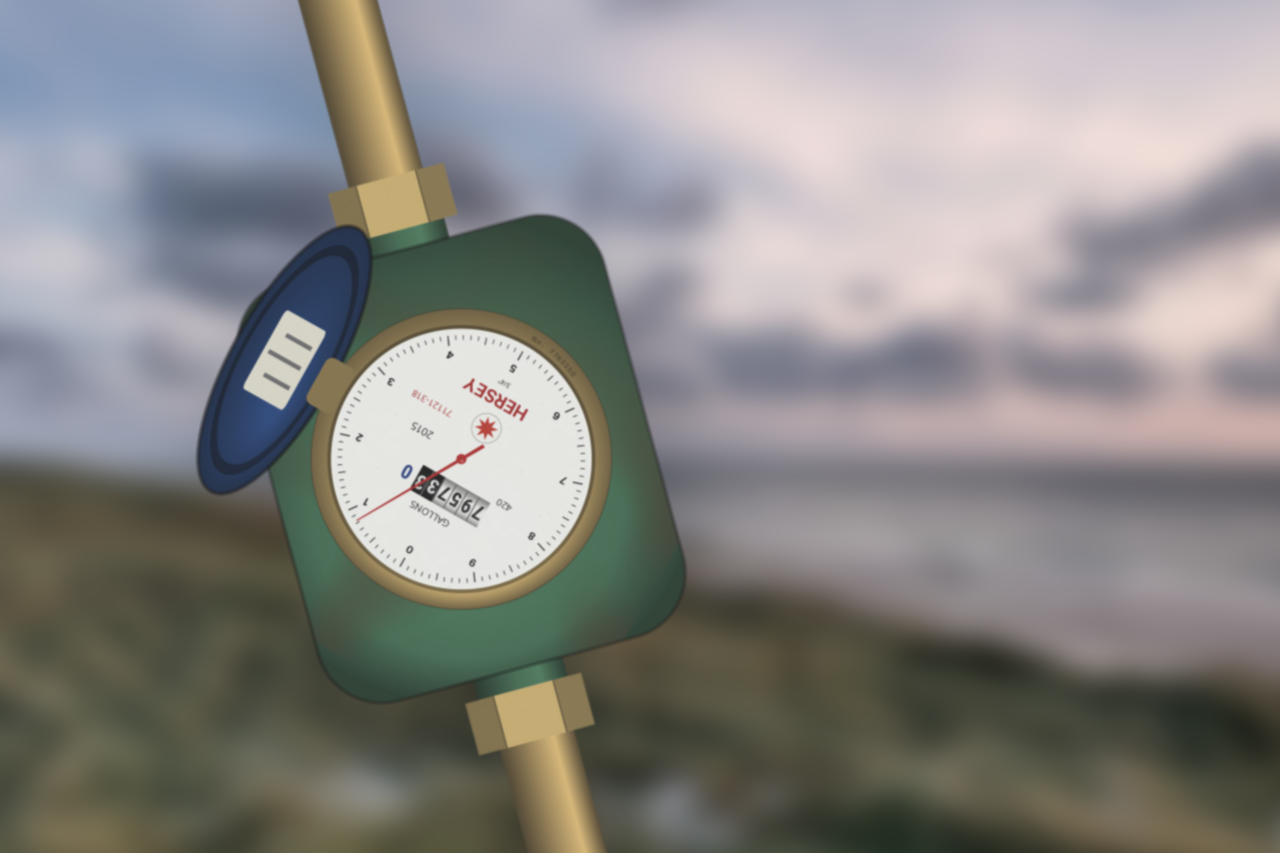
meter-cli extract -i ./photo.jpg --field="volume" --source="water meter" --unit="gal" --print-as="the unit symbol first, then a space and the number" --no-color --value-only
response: gal 7957330.8
